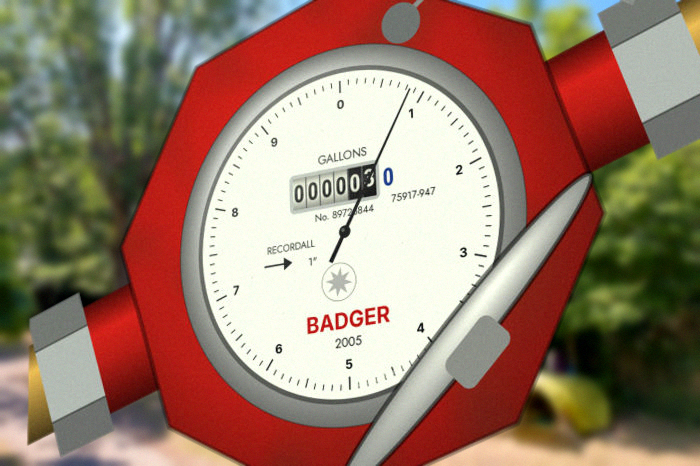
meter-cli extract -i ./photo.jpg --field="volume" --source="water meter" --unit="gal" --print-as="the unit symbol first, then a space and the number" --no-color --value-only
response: gal 30.8
